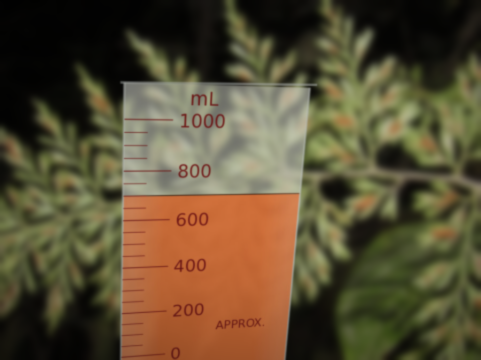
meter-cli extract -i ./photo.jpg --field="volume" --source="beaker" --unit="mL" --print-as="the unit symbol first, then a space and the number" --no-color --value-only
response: mL 700
